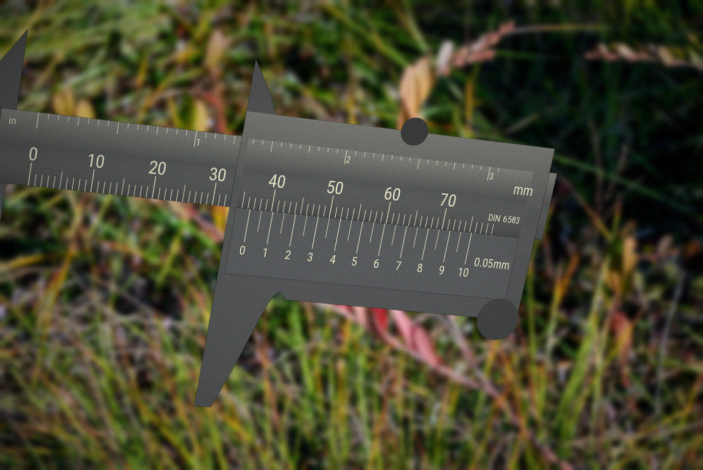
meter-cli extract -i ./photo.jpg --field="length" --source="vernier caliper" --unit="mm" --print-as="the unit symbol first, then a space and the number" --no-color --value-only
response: mm 36.4
